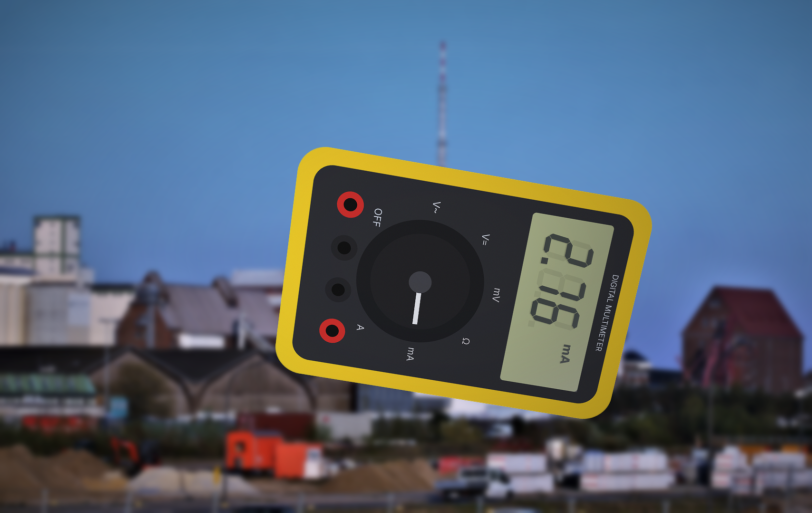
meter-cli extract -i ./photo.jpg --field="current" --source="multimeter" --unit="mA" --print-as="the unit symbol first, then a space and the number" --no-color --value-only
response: mA 2.76
